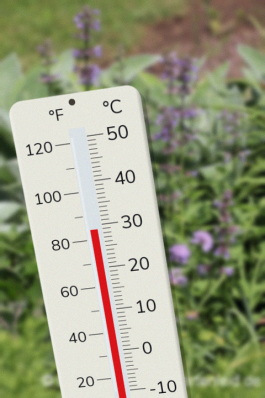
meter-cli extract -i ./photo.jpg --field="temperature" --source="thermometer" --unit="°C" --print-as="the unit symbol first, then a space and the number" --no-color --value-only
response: °C 29
